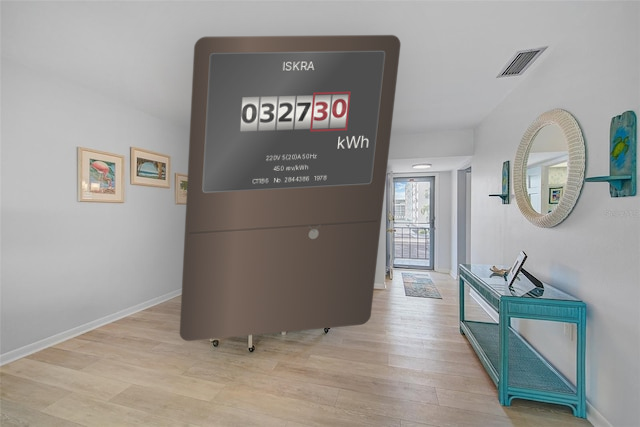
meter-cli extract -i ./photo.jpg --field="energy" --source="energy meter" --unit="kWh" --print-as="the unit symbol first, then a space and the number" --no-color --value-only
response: kWh 327.30
